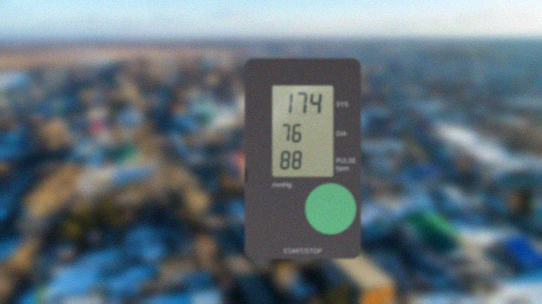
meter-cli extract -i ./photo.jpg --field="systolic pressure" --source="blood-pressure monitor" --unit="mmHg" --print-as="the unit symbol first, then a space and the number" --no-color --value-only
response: mmHg 174
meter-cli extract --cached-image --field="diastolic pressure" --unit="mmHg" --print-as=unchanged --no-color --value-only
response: mmHg 76
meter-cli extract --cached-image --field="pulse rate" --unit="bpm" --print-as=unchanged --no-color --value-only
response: bpm 88
